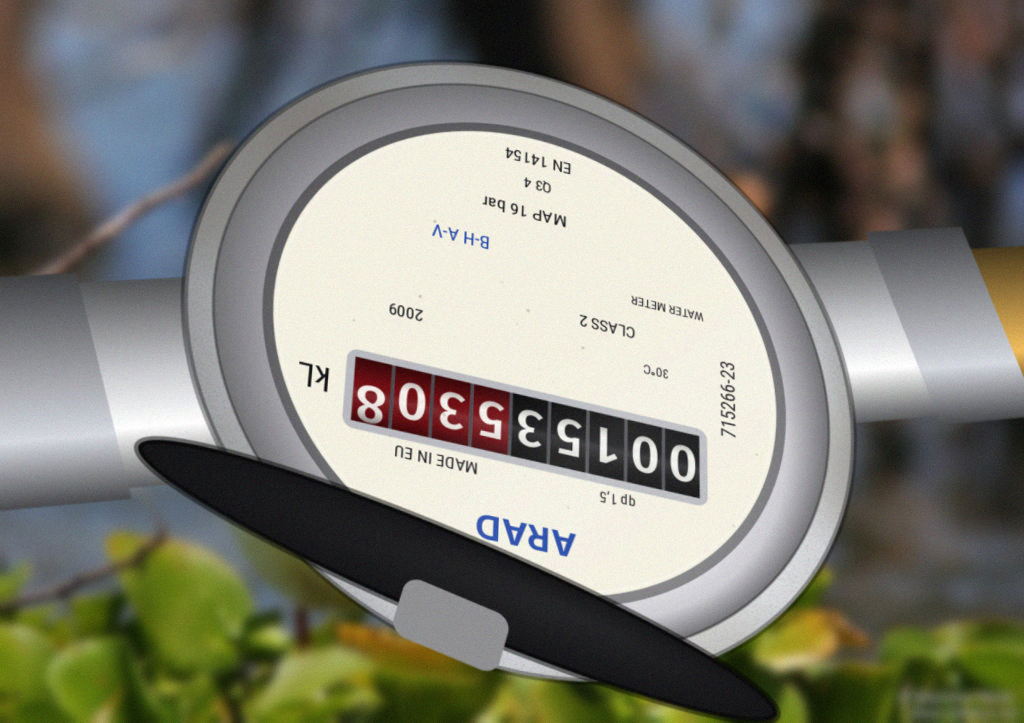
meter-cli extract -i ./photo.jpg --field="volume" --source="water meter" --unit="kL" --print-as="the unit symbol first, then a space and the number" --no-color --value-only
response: kL 153.5308
